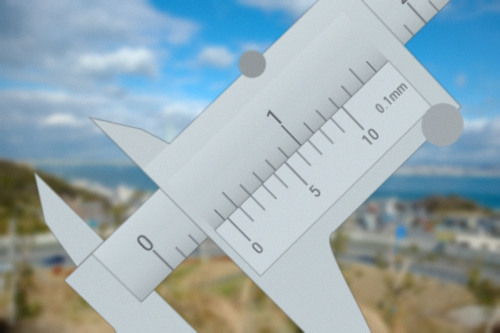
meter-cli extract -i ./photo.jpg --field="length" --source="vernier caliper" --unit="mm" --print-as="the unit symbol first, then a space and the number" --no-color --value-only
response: mm 4.2
